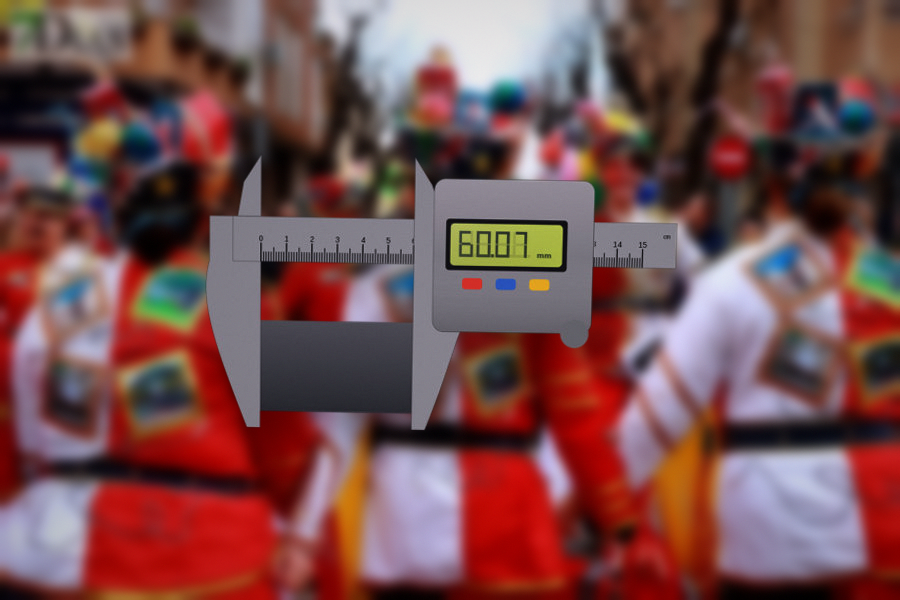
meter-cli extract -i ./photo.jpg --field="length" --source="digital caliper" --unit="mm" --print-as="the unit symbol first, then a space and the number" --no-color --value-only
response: mm 60.07
